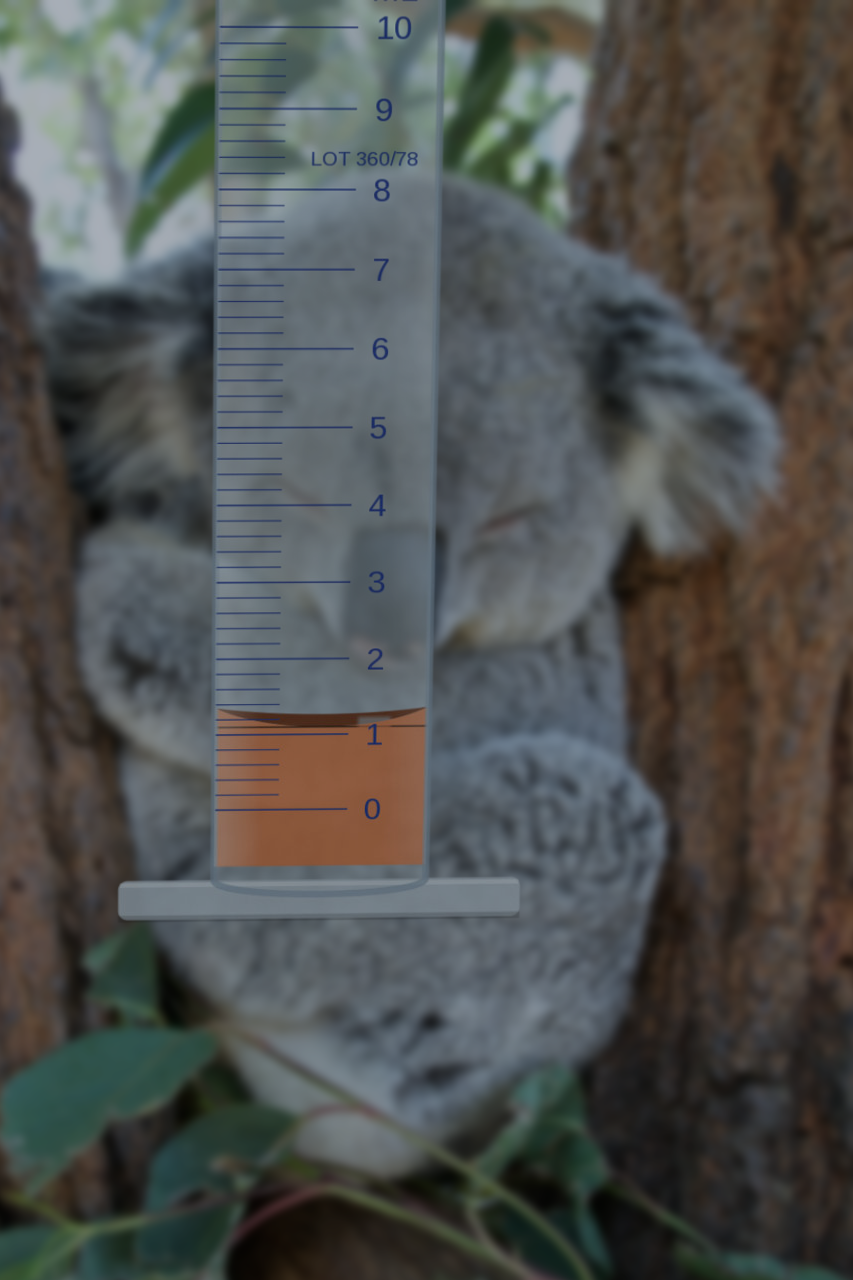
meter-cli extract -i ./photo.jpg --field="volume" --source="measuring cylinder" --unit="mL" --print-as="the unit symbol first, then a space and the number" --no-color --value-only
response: mL 1.1
